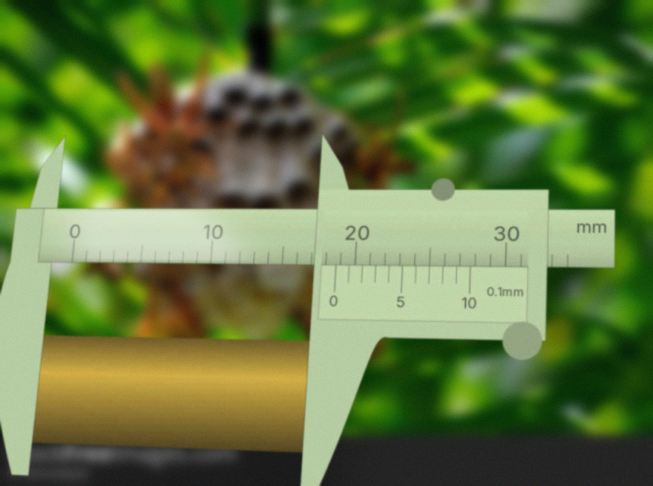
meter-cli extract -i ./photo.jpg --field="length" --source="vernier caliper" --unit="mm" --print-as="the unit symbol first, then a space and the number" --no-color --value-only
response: mm 18.7
